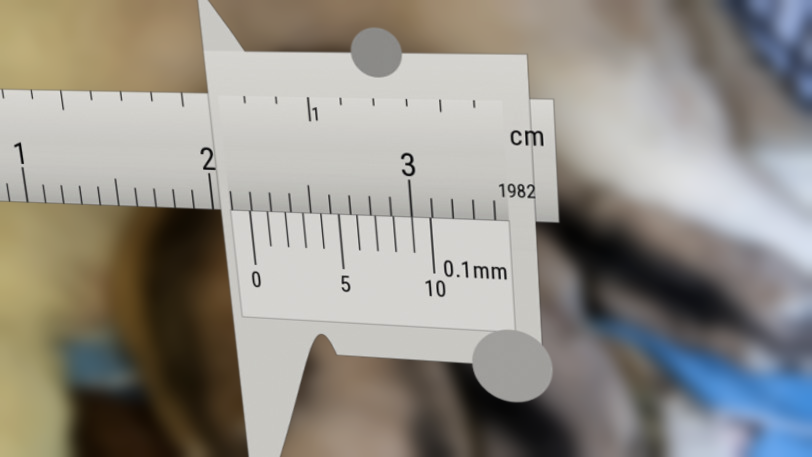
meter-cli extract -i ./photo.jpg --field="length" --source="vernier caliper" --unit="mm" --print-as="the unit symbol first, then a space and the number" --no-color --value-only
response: mm 21.9
